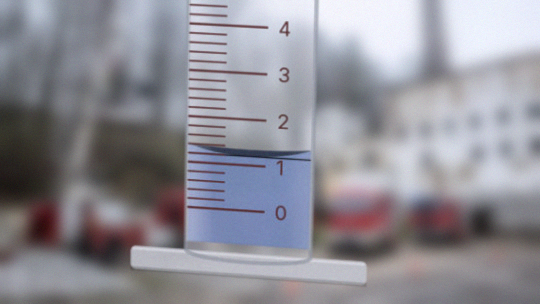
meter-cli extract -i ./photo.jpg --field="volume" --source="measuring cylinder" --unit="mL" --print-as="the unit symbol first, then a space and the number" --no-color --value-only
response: mL 1.2
